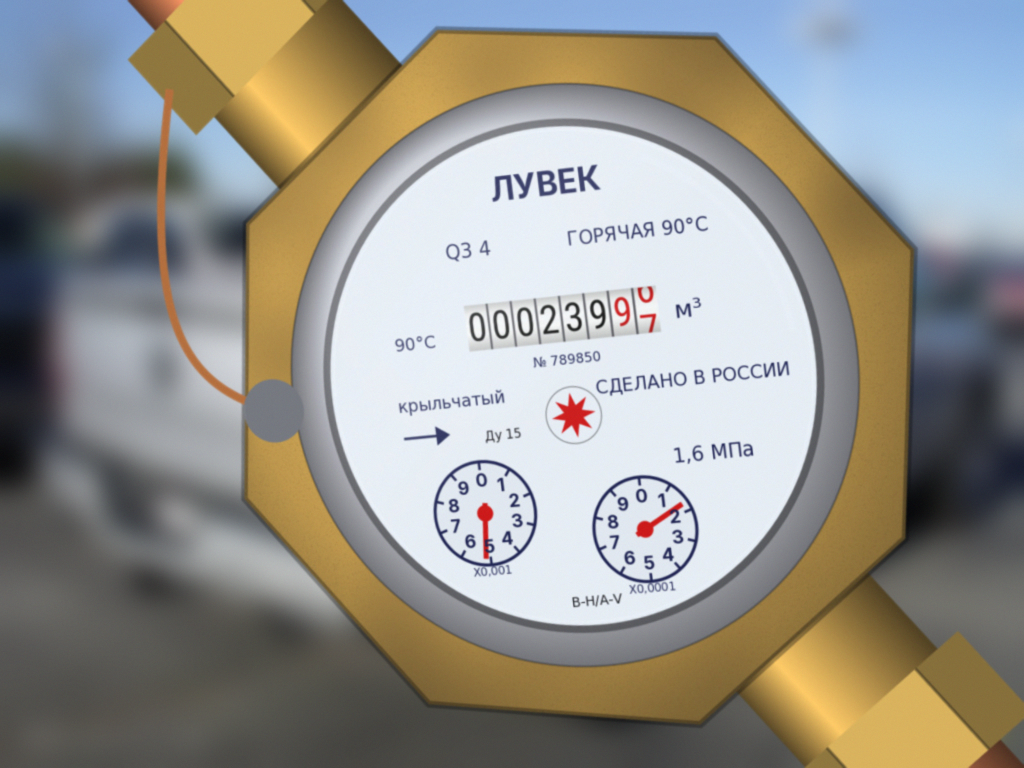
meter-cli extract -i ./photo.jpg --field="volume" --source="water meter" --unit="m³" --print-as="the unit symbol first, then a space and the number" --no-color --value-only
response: m³ 239.9651
